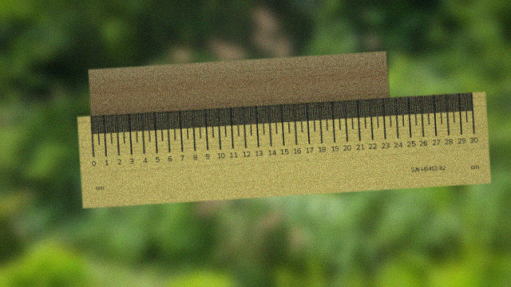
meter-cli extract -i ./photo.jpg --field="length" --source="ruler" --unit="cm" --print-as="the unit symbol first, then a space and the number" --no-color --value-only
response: cm 23.5
